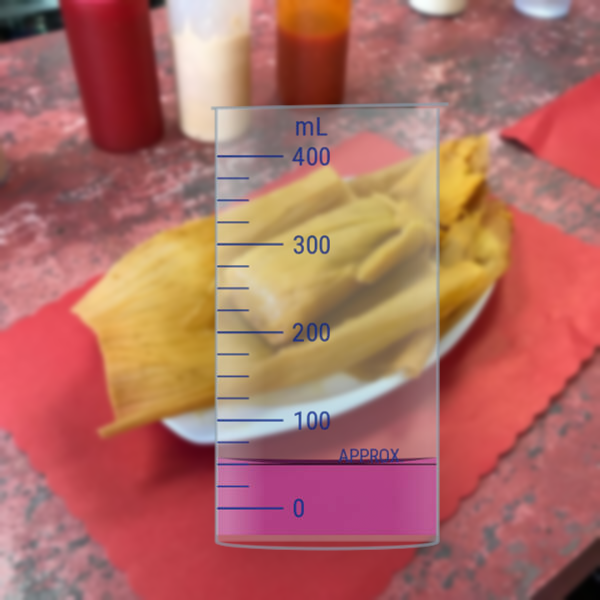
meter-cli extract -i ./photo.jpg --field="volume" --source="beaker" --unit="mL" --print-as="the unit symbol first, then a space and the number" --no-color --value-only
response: mL 50
